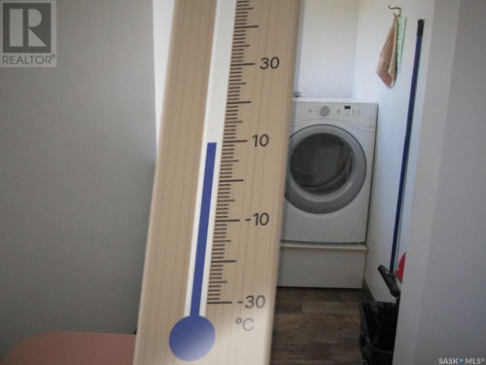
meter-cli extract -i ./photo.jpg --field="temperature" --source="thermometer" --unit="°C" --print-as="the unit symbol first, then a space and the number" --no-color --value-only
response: °C 10
